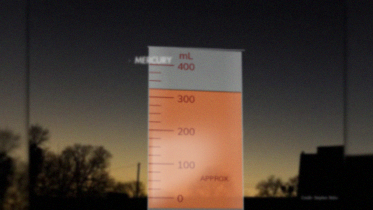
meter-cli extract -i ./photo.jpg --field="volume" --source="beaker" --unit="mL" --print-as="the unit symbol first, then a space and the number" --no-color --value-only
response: mL 325
